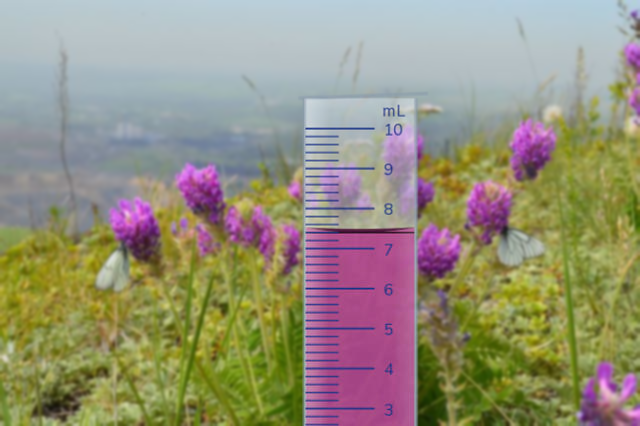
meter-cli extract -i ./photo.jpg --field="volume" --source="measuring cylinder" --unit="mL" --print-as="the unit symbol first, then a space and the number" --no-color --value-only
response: mL 7.4
